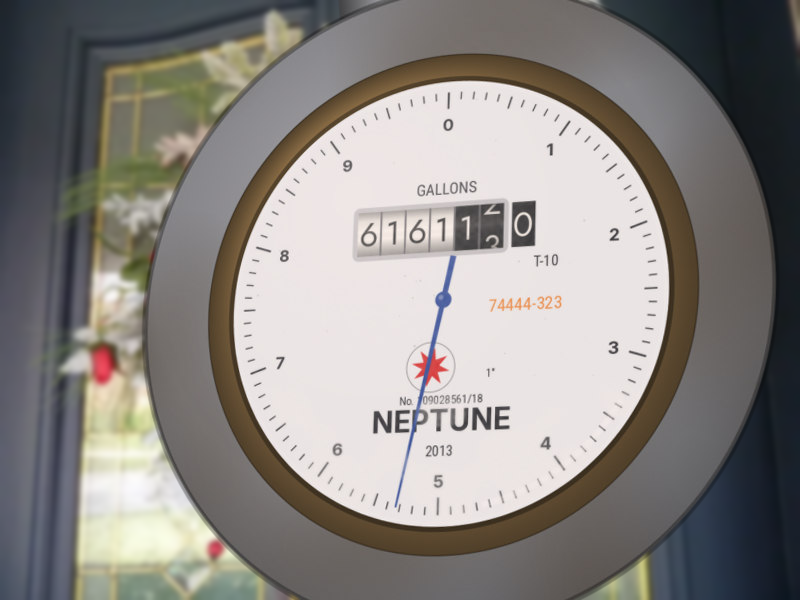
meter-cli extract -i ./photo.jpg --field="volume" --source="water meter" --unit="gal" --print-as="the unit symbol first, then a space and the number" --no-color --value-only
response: gal 6161125.3
